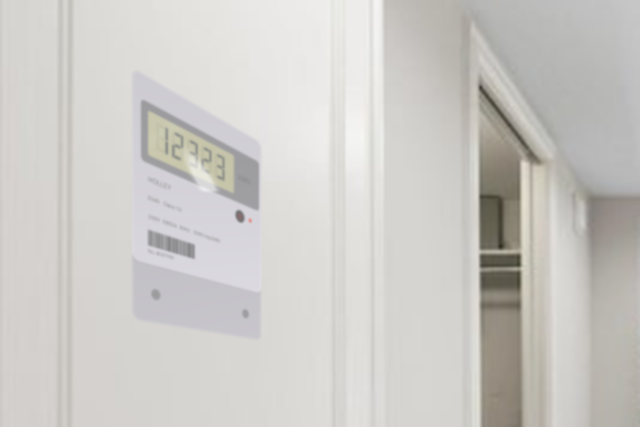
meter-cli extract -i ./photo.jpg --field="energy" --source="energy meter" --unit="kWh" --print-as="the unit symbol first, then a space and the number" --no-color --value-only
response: kWh 12323
